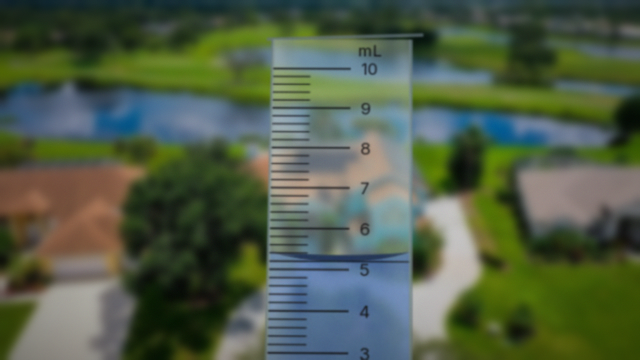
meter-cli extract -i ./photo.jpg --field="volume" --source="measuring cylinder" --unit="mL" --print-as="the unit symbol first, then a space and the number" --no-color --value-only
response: mL 5.2
